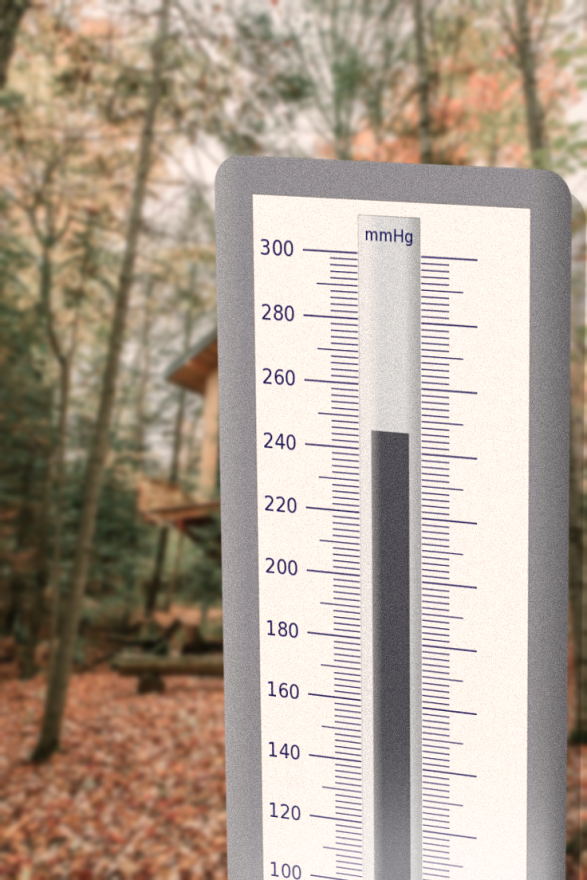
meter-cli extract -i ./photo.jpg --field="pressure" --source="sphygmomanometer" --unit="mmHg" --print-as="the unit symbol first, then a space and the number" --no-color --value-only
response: mmHg 246
